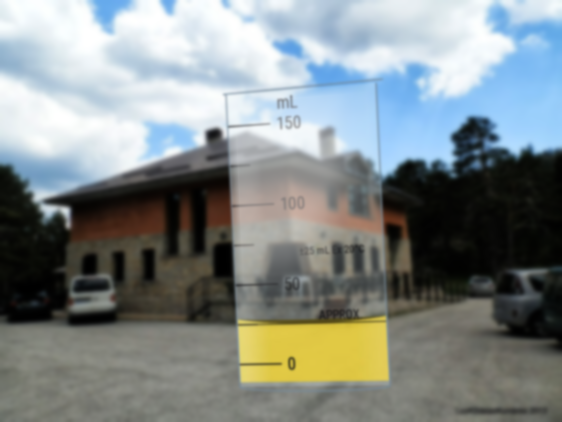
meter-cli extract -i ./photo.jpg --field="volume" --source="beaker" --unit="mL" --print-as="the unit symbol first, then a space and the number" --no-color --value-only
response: mL 25
